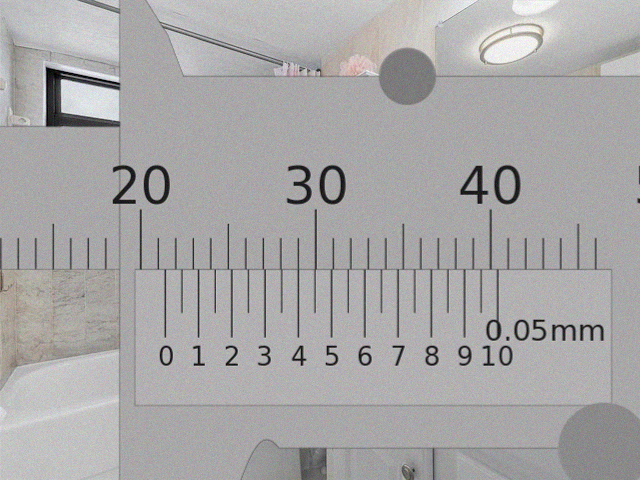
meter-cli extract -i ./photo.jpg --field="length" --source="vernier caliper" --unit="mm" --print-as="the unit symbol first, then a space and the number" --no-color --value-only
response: mm 21.4
